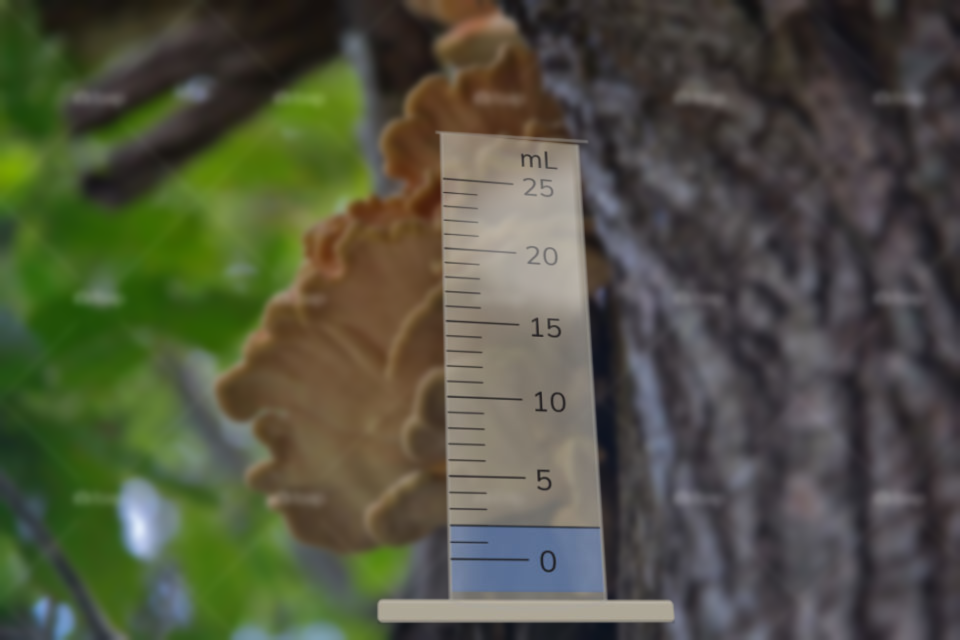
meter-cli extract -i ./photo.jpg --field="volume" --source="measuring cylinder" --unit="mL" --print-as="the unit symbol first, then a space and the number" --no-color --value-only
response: mL 2
